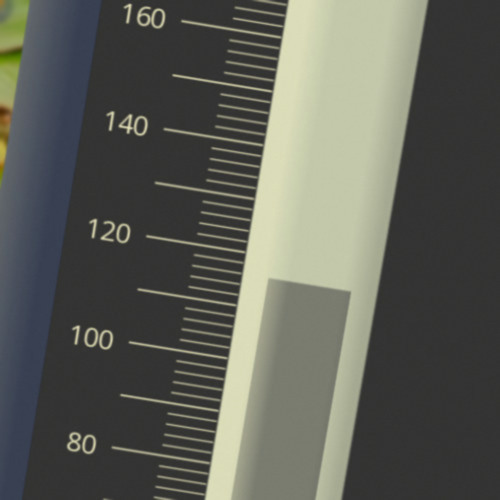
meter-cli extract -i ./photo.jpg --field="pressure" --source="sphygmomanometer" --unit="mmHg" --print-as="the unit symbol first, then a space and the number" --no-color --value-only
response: mmHg 116
